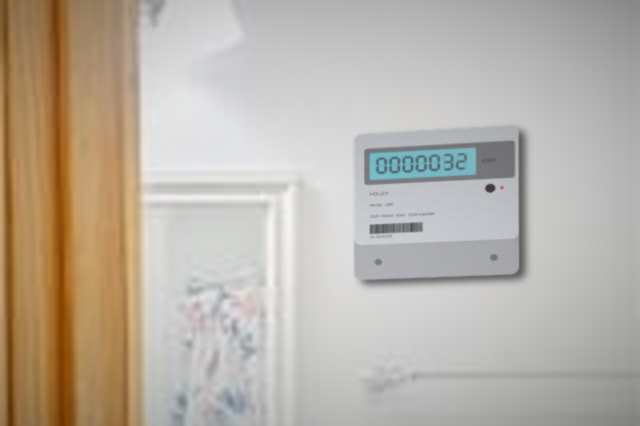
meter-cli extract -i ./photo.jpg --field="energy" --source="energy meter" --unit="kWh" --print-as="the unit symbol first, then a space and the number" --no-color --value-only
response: kWh 32
